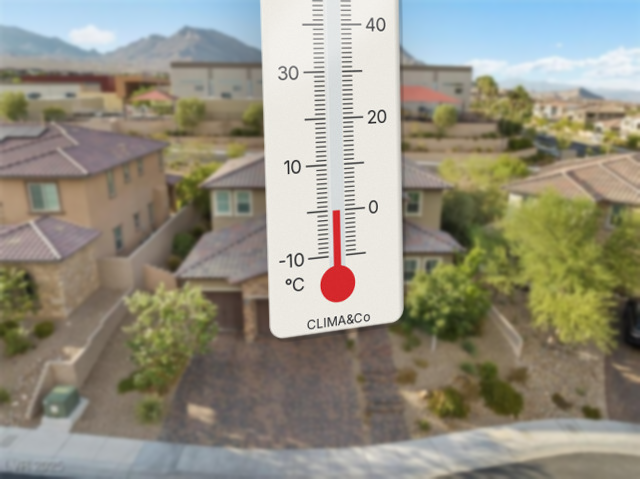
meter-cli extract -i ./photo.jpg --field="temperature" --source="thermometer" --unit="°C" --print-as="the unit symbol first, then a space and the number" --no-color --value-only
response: °C 0
